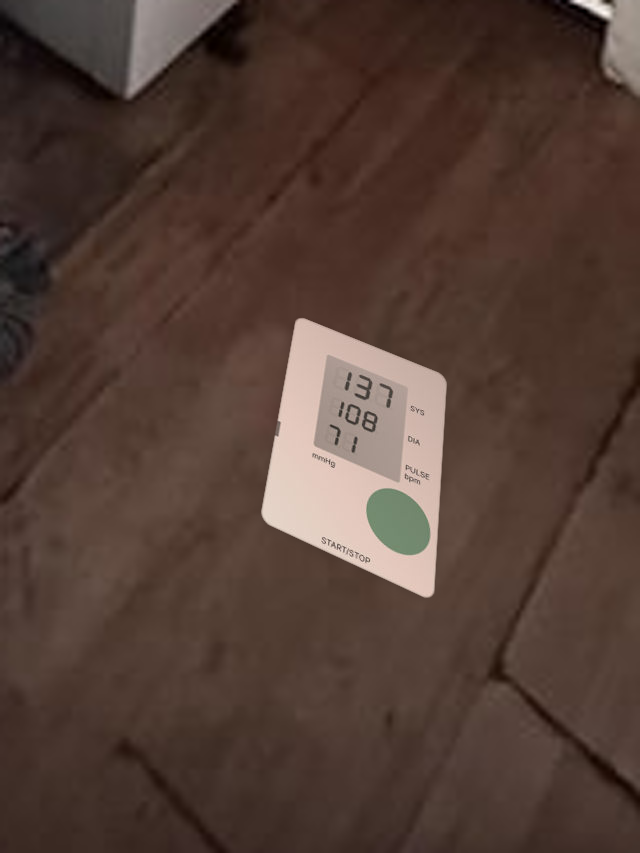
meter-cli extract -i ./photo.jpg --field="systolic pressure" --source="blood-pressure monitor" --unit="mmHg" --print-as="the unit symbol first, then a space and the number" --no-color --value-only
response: mmHg 137
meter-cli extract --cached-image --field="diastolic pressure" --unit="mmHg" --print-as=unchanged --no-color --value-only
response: mmHg 108
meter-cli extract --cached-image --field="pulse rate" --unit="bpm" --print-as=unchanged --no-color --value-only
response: bpm 71
